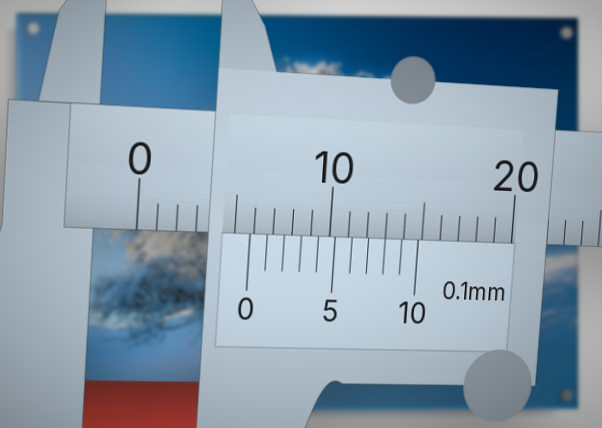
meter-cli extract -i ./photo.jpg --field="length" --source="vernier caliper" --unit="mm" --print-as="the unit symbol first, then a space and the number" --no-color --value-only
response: mm 5.8
